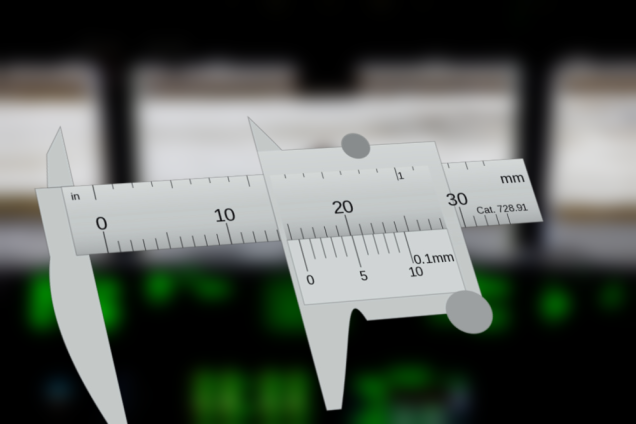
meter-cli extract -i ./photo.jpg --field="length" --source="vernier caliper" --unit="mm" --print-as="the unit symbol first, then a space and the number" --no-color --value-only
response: mm 15.6
